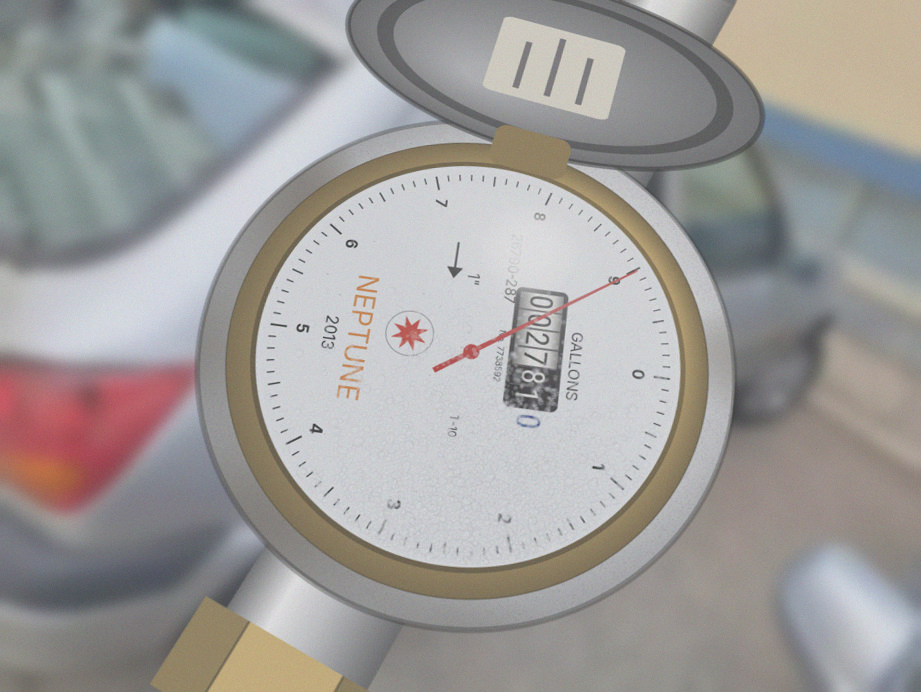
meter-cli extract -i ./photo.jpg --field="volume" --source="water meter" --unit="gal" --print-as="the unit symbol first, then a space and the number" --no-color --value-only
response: gal 27809.0
